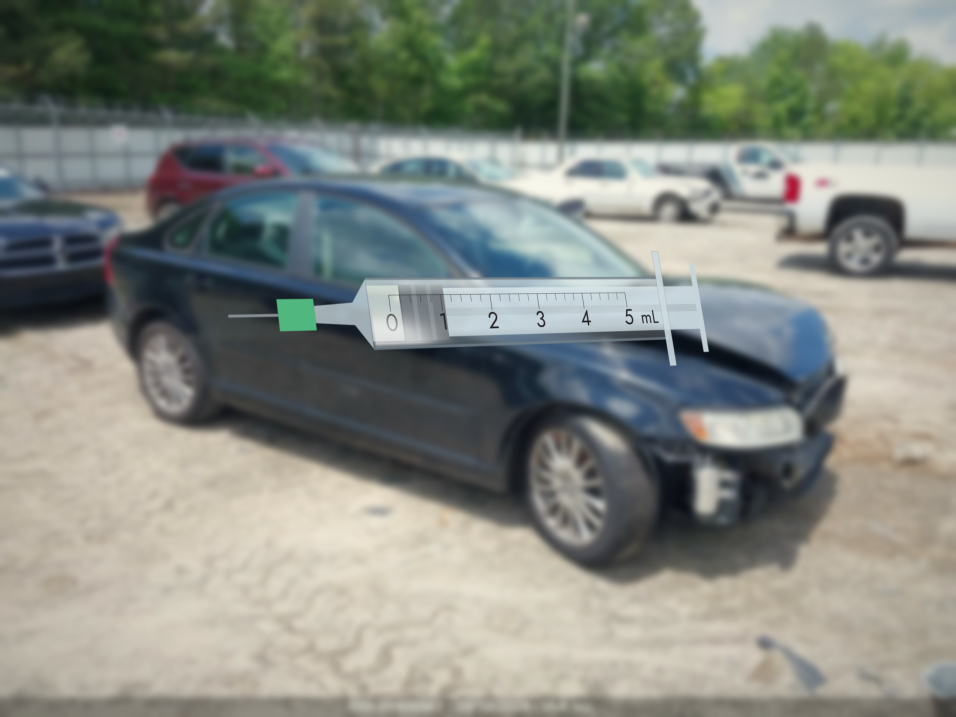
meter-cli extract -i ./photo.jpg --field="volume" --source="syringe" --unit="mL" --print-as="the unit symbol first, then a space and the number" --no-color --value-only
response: mL 0.2
